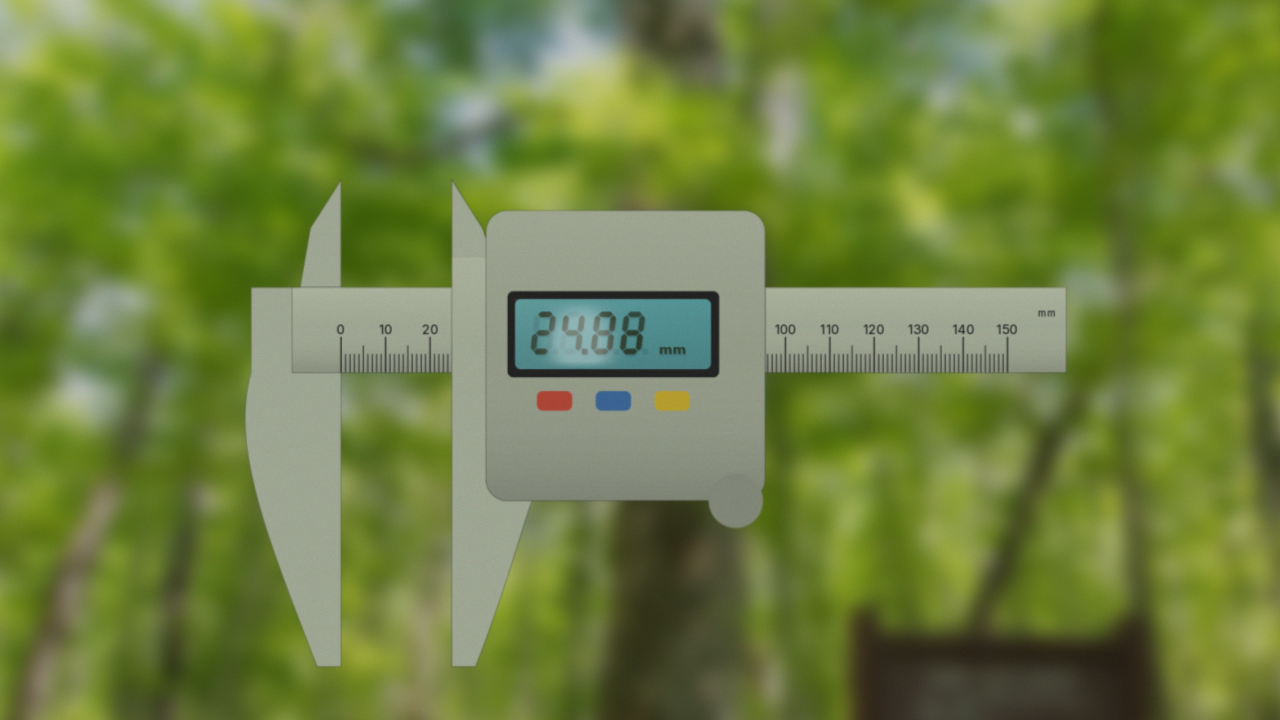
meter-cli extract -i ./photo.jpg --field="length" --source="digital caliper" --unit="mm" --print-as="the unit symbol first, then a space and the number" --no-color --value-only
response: mm 24.88
